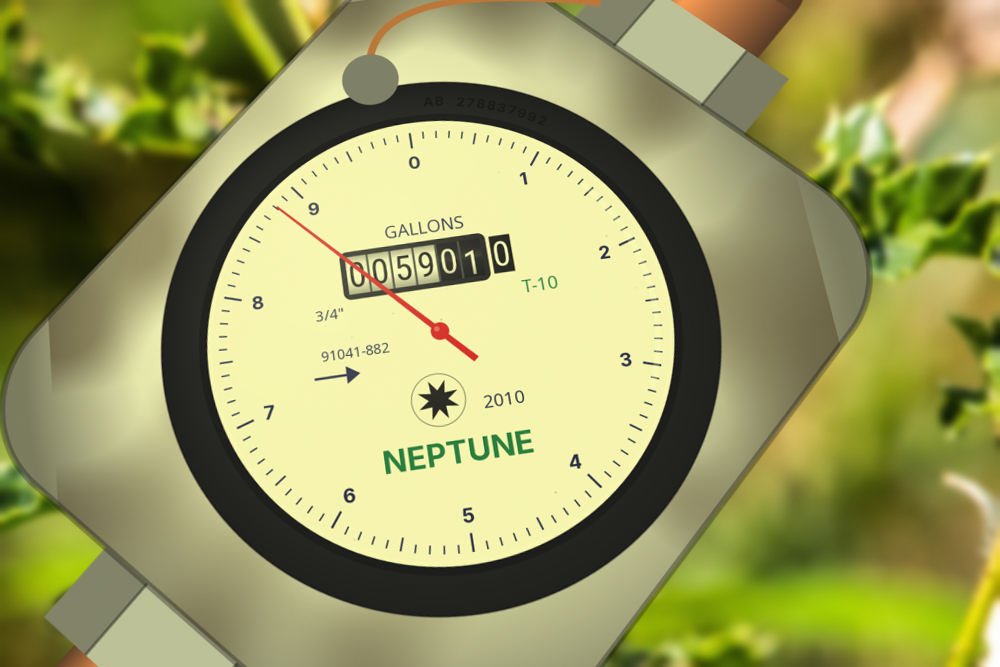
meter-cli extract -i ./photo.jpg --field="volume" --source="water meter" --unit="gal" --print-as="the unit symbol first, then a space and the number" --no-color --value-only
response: gal 59008.8
